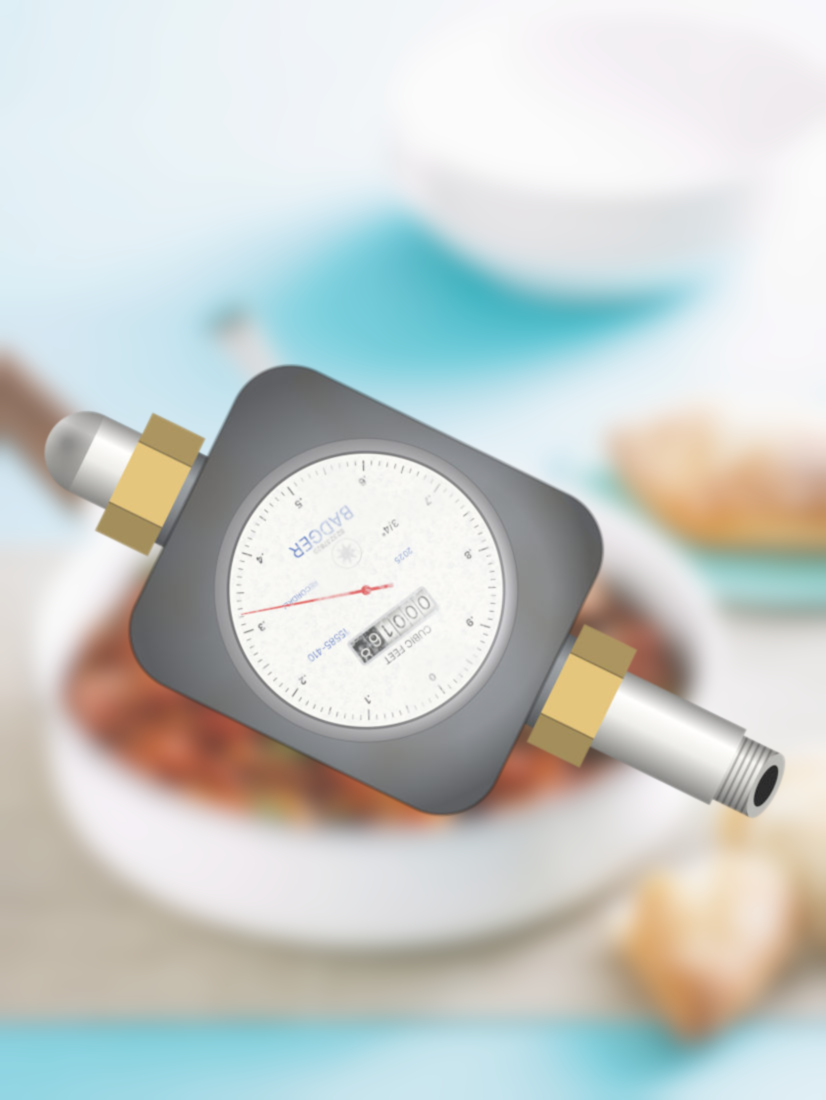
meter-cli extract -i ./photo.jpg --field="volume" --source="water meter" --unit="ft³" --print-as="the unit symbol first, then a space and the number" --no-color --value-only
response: ft³ 168.32
